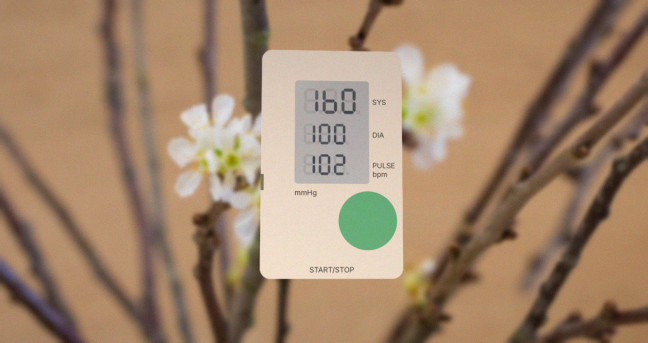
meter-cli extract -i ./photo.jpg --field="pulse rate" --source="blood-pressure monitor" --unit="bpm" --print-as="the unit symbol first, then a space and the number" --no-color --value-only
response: bpm 102
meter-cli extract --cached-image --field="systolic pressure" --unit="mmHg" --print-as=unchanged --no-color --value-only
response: mmHg 160
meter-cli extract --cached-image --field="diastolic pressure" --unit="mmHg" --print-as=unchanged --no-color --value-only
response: mmHg 100
